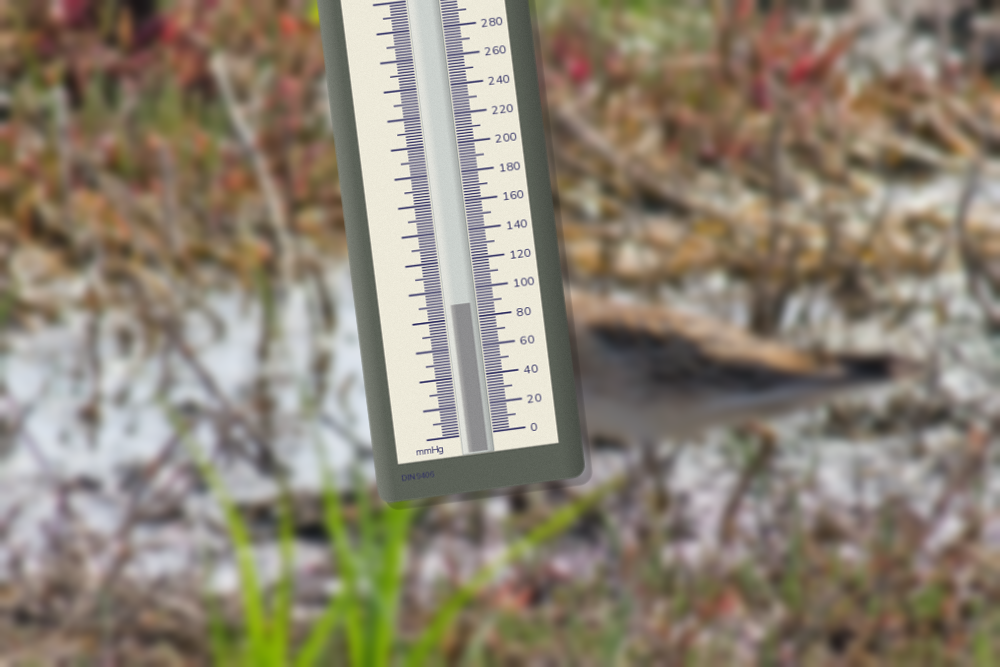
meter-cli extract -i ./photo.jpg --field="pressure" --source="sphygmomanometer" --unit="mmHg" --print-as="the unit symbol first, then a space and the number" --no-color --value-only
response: mmHg 90
